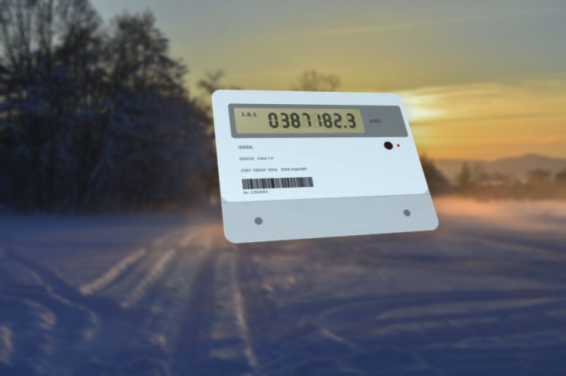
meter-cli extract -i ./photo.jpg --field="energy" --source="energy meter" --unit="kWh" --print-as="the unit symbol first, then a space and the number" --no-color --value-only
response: kWh 387182.3
